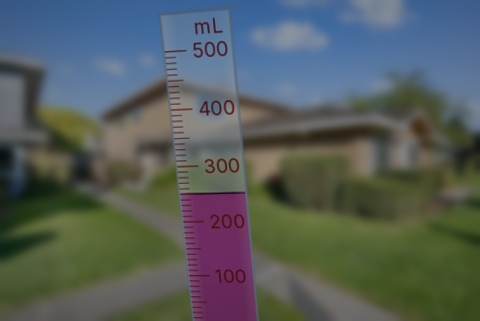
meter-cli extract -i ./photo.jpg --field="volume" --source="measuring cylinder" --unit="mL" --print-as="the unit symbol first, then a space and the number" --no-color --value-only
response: mL 250
